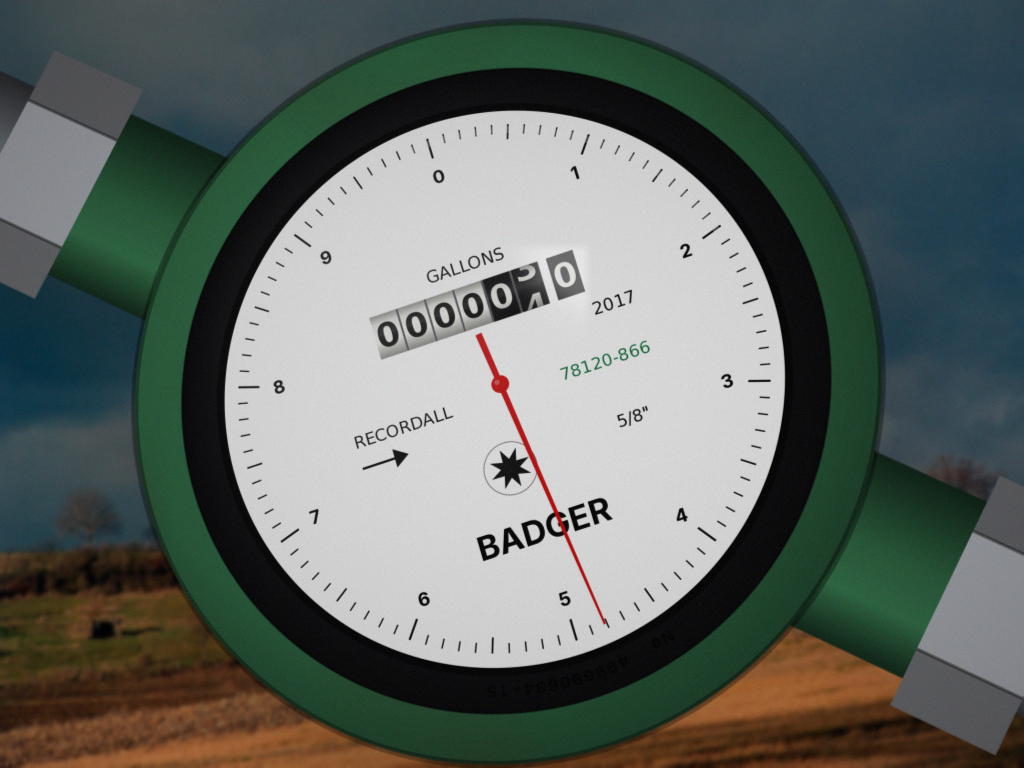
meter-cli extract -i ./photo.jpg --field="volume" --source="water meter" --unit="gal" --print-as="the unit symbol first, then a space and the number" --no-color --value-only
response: gal 34.8
